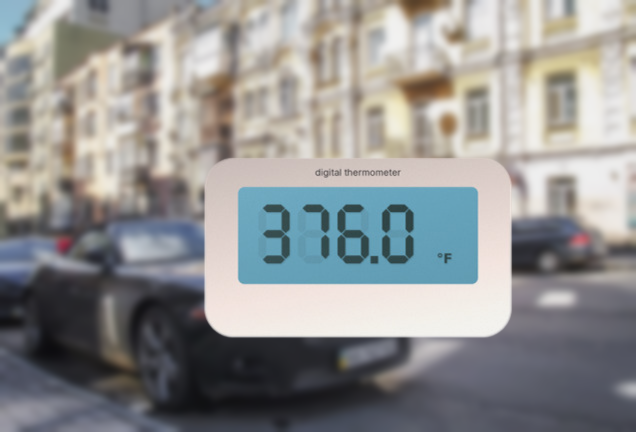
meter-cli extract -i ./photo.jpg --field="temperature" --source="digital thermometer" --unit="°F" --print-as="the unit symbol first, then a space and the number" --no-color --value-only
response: °F 376.0
